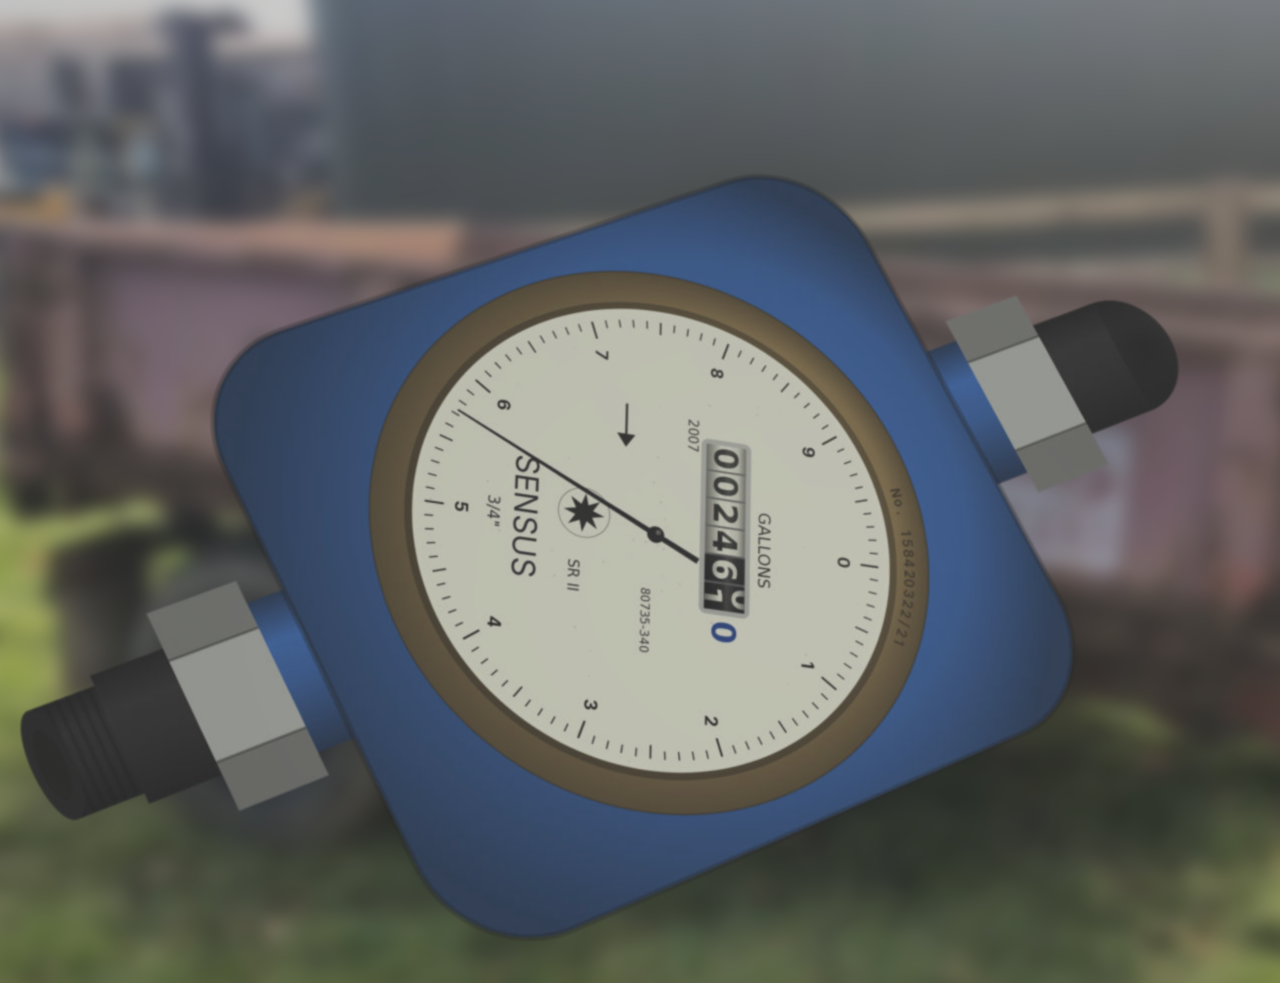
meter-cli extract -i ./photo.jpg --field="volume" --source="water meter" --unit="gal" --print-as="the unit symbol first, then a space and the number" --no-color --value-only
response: gal 24605.7
